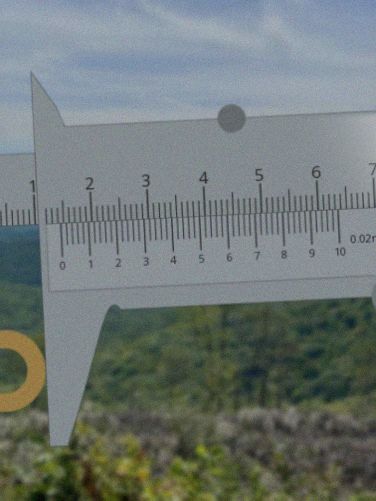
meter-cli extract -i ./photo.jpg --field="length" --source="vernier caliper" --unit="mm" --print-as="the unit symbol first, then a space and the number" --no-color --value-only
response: mm 14.5
